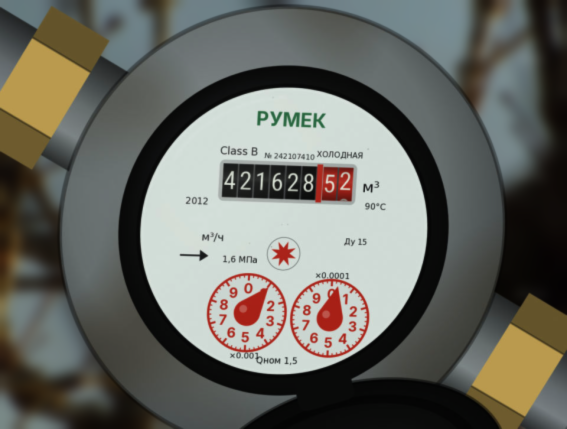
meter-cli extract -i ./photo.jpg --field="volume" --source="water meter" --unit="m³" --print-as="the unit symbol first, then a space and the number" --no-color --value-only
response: m³ 421628.5210
